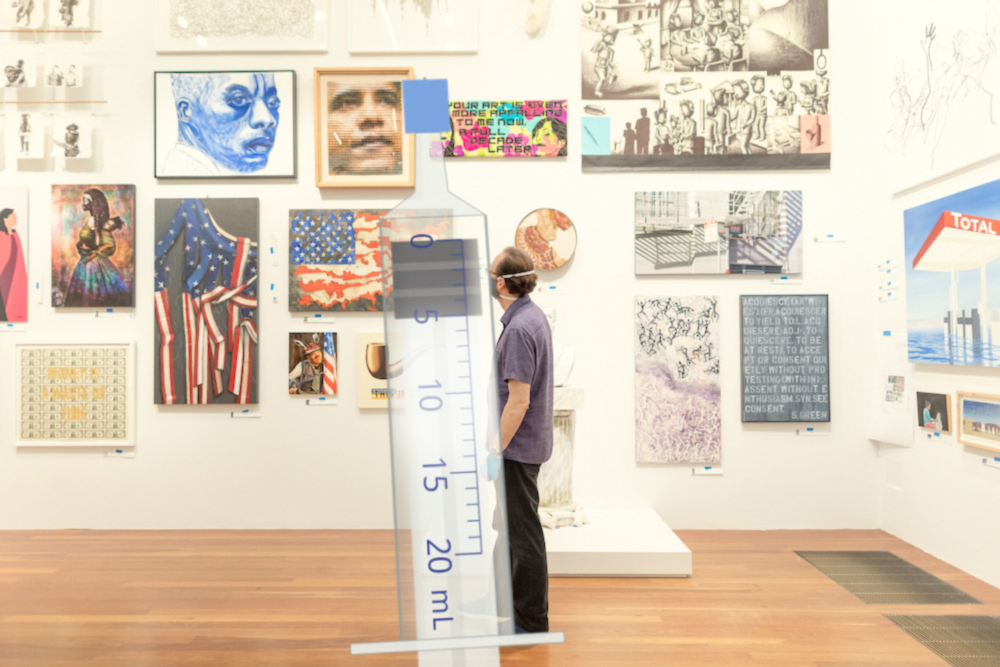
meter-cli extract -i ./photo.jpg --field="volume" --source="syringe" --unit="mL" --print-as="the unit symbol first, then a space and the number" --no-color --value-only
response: mL 0
